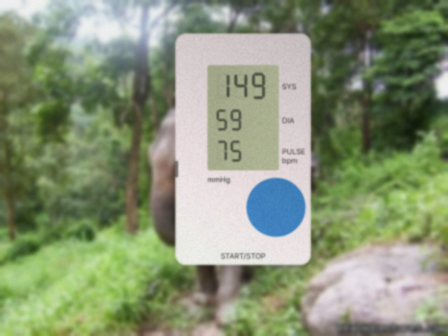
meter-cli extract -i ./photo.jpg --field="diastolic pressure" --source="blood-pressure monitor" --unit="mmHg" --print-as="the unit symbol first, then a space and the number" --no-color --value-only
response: mmHg 59
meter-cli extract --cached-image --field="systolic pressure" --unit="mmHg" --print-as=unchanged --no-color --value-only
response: mmHg 149
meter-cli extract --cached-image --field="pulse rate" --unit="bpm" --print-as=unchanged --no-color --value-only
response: bpm 75
